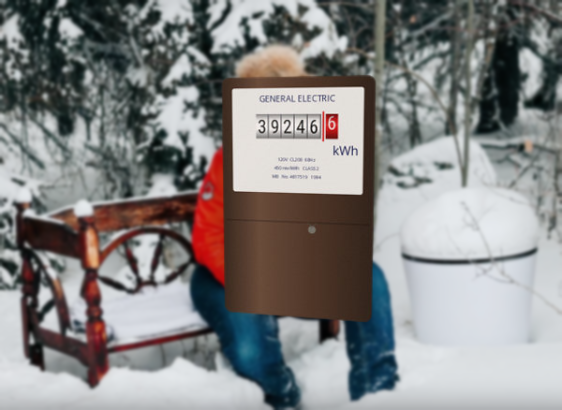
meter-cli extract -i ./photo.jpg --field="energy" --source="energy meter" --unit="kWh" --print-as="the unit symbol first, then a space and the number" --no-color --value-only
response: kWh 39246.6
